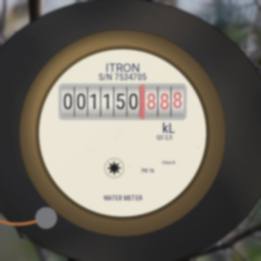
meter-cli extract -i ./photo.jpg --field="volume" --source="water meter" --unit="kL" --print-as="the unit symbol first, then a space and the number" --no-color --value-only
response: kL 1150.888
